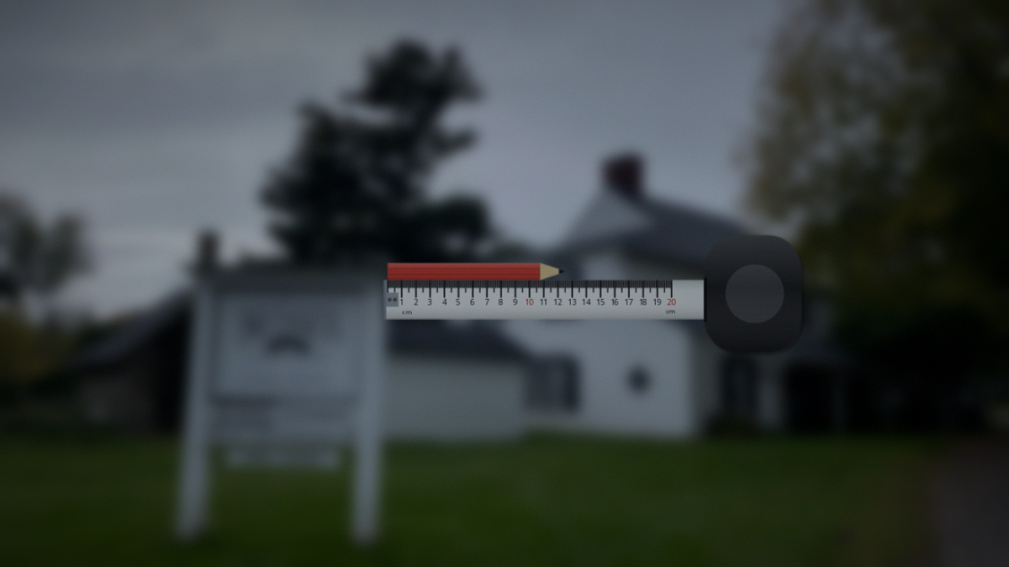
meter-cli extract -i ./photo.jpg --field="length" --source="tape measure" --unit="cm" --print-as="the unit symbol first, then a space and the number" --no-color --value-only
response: cm 12.5
